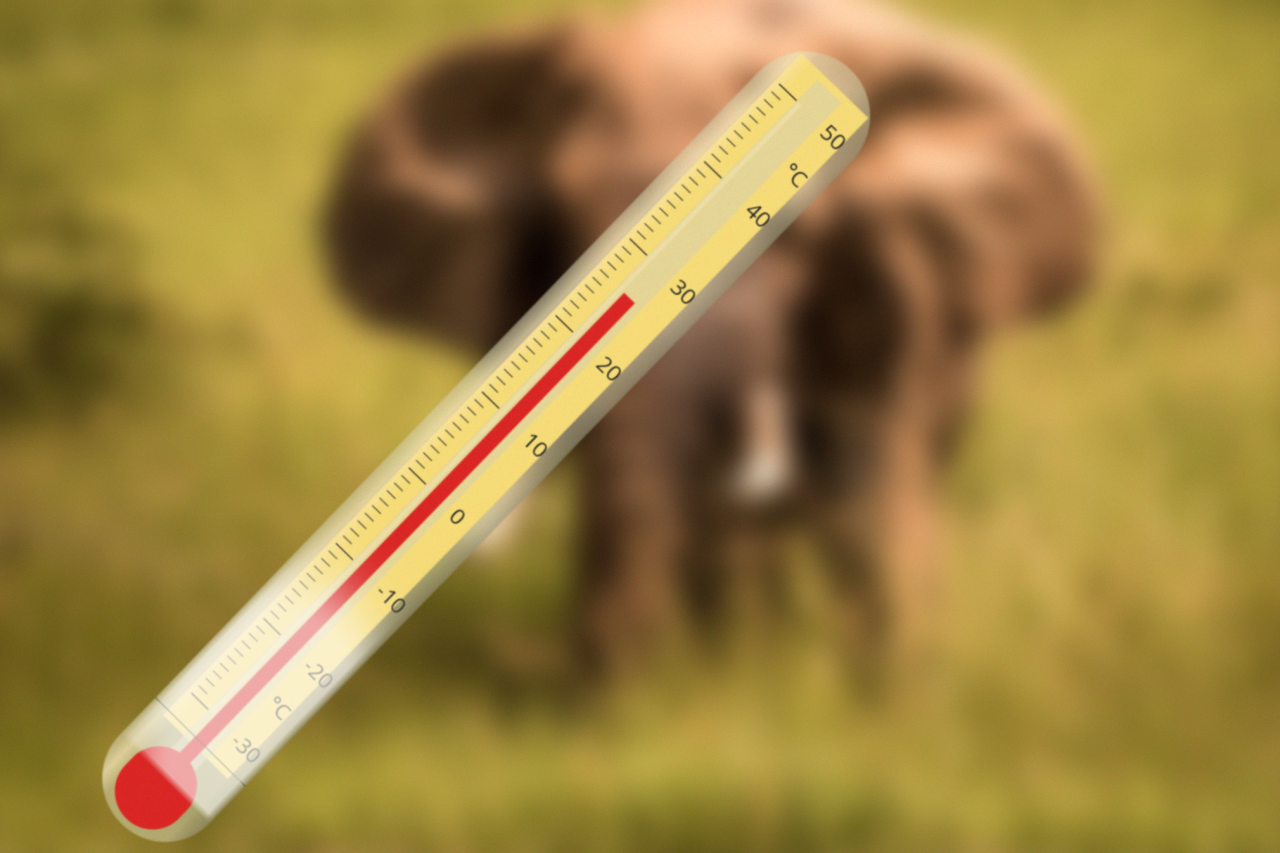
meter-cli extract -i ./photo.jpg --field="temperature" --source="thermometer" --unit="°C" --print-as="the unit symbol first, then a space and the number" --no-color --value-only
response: °C 26
